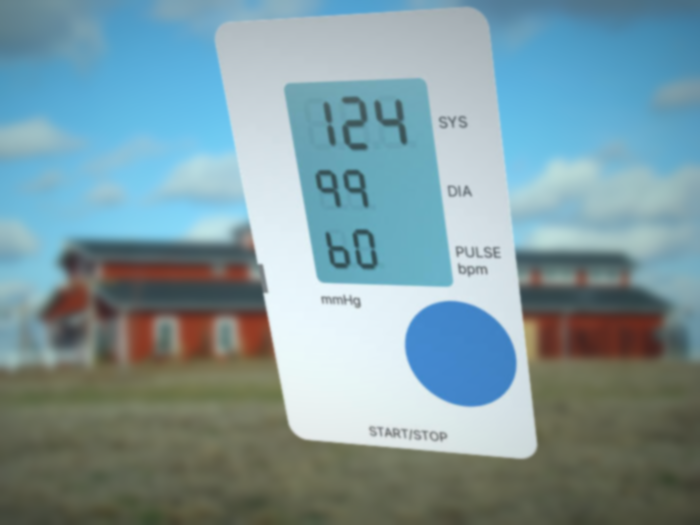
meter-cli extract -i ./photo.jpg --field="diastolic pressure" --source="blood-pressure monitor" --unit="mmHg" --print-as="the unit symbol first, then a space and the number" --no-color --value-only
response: mmHg 99
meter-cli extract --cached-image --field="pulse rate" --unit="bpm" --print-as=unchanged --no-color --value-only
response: bpm 60
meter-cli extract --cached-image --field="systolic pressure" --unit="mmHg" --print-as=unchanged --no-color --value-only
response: mmHg 124
